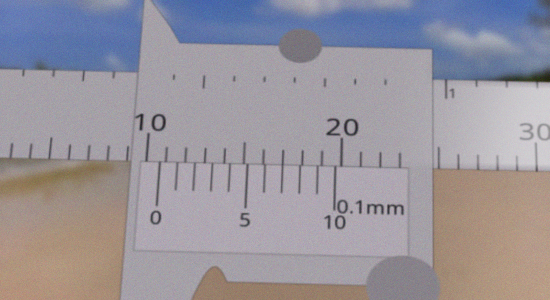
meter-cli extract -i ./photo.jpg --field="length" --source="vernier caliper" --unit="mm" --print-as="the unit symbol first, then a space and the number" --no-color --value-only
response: mm 10.7
